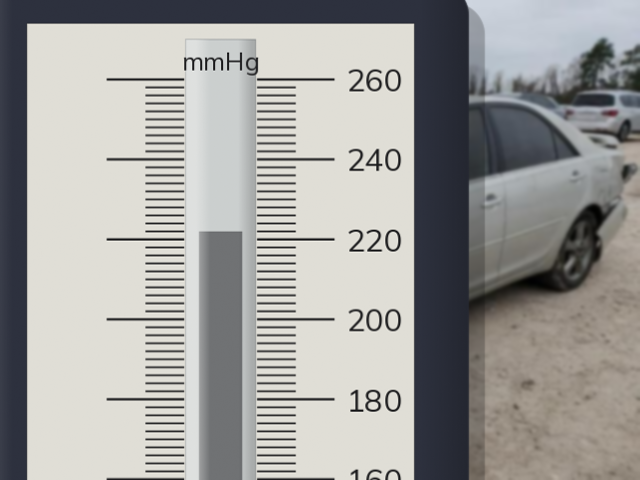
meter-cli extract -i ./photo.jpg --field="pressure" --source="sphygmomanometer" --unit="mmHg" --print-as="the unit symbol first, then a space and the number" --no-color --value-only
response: mmHg 222
